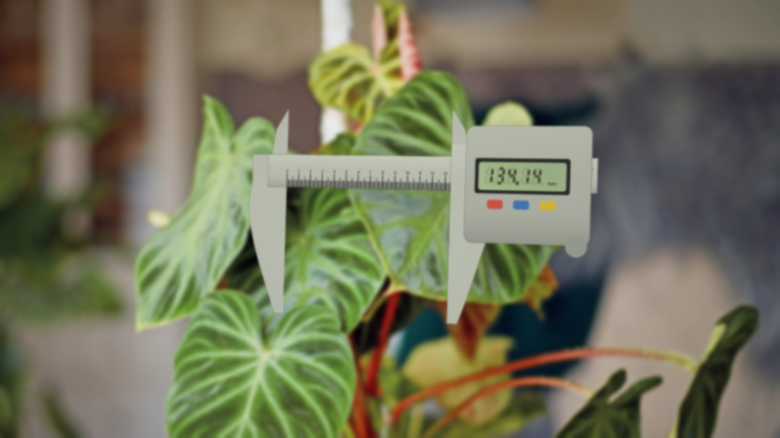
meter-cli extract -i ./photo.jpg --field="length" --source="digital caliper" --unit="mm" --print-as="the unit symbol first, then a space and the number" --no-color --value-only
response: mm 134.14
